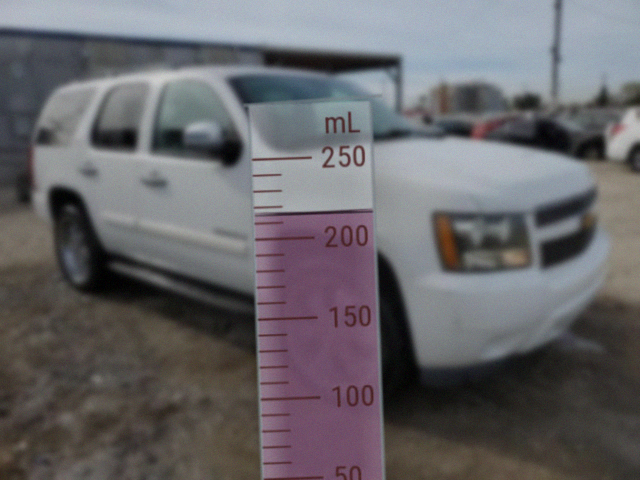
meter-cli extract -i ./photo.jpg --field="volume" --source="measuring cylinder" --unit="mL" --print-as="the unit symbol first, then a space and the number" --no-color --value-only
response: mL 215
